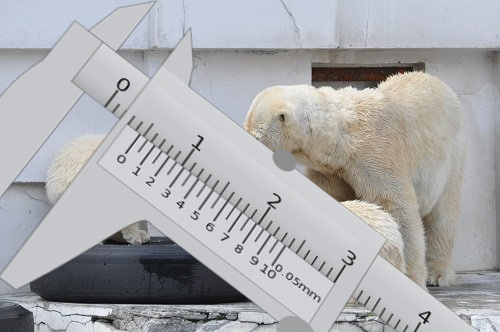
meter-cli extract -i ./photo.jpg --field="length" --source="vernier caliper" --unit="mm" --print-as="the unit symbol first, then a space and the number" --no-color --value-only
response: mm 4.6
